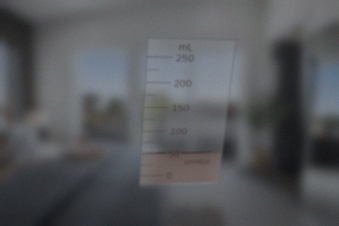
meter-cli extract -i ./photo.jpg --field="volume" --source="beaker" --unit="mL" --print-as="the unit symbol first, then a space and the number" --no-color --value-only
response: mL 50
